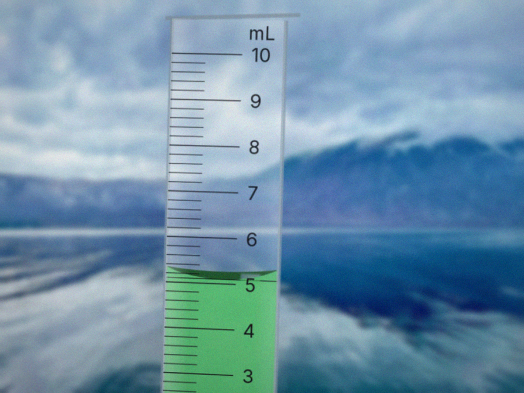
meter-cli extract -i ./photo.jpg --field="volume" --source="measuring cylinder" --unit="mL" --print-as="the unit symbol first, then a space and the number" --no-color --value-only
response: mL 5.1
